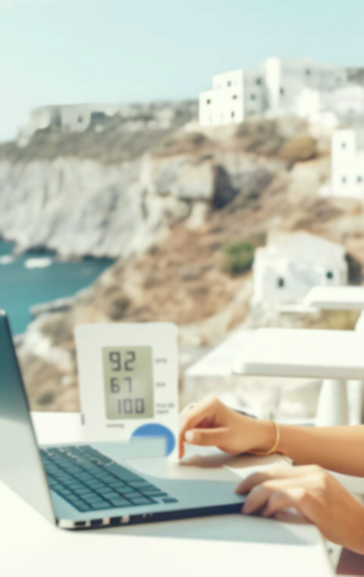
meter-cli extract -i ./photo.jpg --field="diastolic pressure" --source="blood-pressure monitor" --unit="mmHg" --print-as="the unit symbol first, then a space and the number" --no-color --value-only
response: mmHg 67
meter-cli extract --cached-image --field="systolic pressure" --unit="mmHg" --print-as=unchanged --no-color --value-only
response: mmHg 92
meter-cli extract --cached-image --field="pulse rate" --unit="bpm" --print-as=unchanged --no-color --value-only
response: bpm 100
